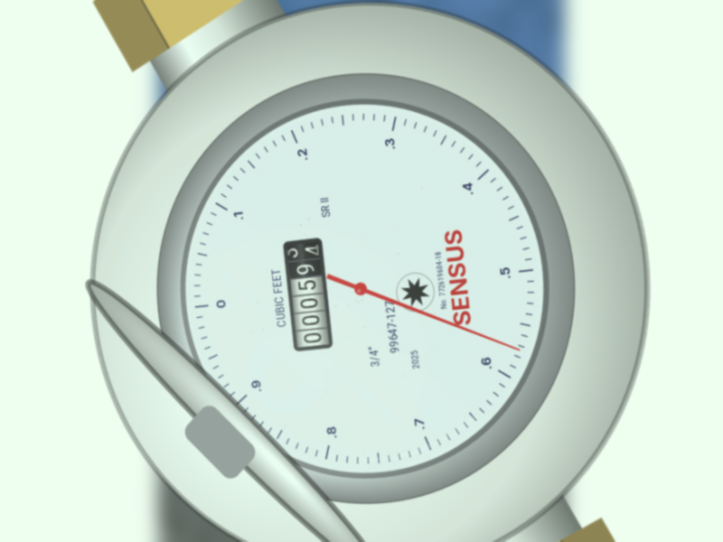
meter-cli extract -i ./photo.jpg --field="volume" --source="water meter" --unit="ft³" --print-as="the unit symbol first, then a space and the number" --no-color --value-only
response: ft³ 593.57
